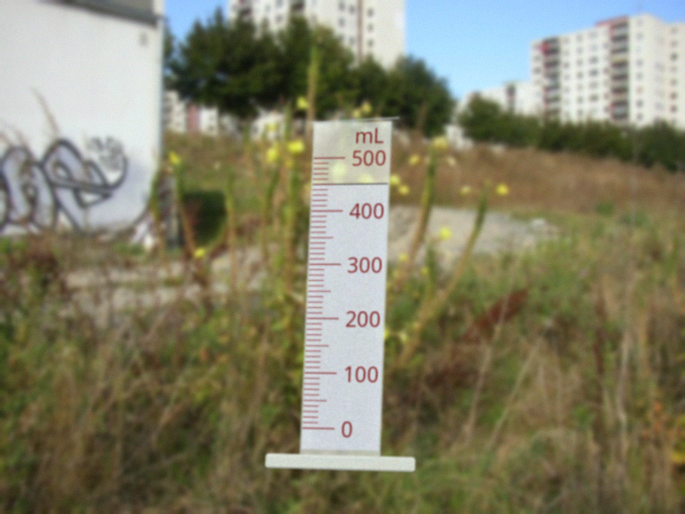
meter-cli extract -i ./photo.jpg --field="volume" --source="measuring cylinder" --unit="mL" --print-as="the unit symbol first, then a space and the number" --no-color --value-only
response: mL 450
